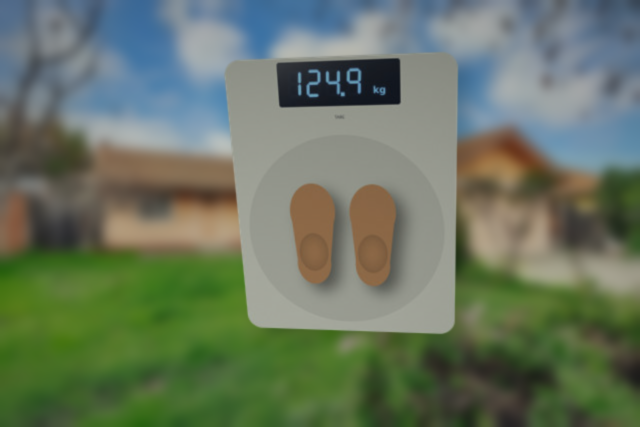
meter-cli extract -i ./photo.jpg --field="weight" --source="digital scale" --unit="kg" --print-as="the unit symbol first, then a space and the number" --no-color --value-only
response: kg 124.9
